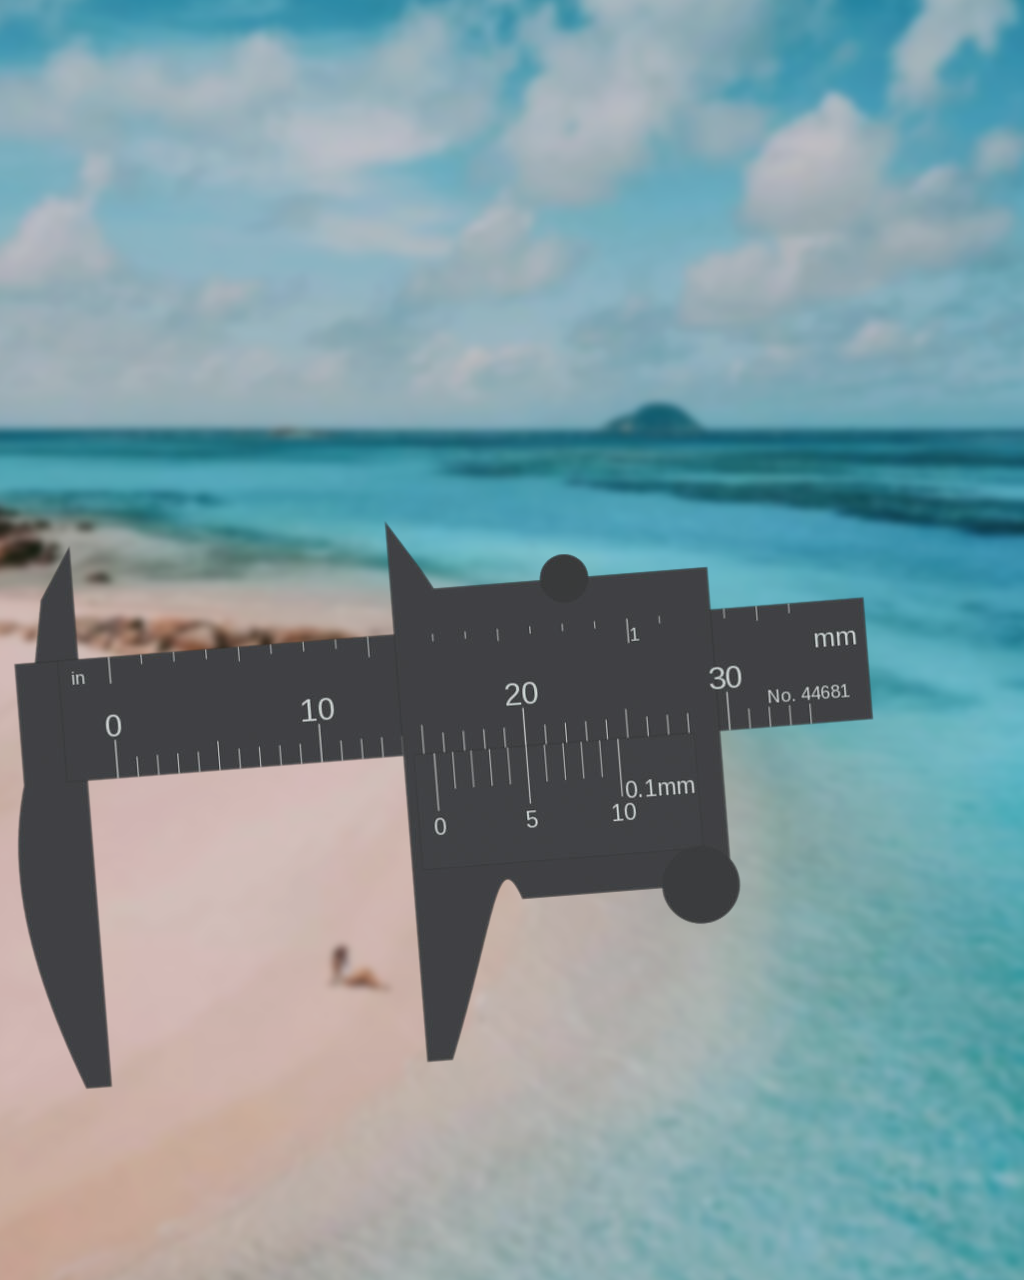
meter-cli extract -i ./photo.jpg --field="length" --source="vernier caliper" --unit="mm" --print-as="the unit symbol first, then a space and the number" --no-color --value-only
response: mm 15.5
